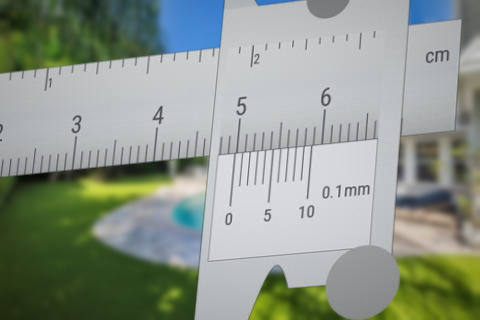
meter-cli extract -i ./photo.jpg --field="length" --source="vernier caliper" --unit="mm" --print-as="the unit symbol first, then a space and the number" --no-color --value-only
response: mm 49.8
